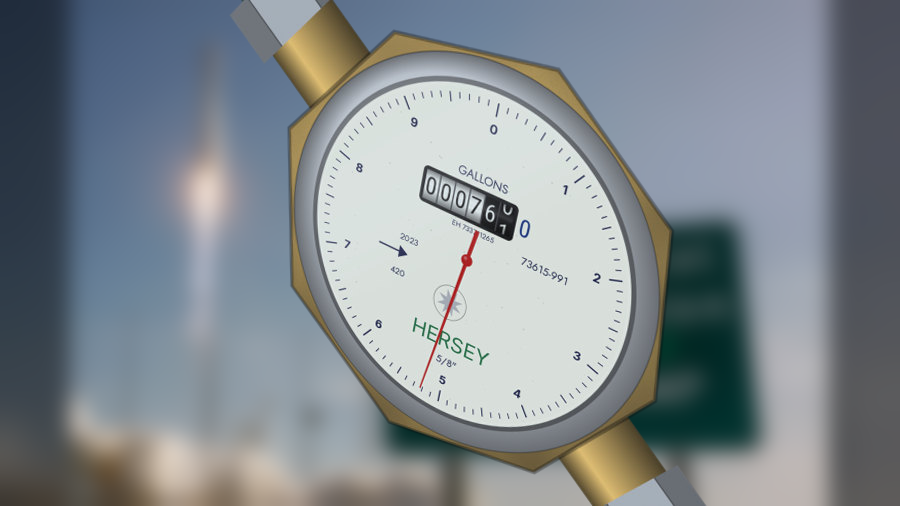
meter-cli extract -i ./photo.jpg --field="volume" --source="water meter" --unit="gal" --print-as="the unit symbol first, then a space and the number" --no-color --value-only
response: gal 7605.2
